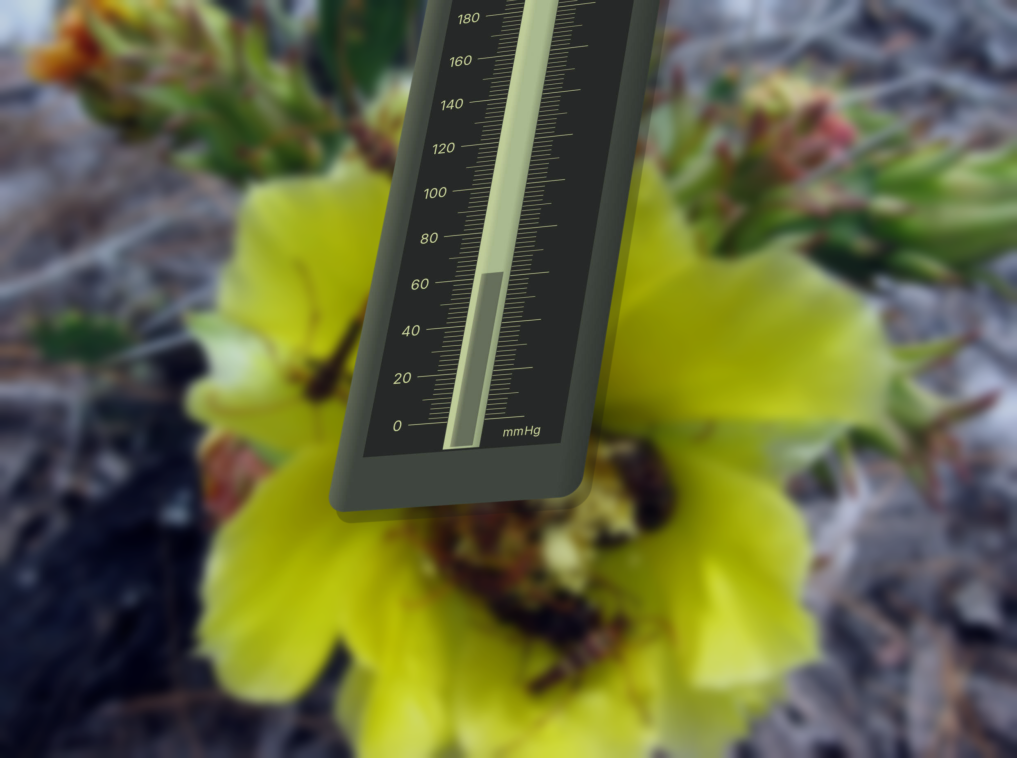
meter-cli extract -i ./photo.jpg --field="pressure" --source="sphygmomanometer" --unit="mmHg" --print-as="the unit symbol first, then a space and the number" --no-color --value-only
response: mmHg 62
